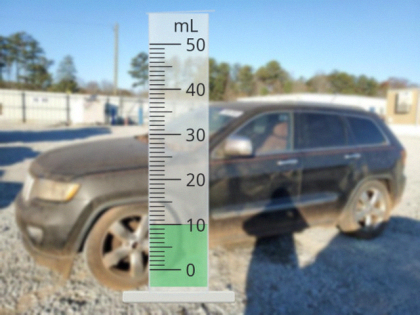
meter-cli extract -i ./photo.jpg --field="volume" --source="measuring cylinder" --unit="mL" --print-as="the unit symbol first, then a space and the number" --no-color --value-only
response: mL 10
